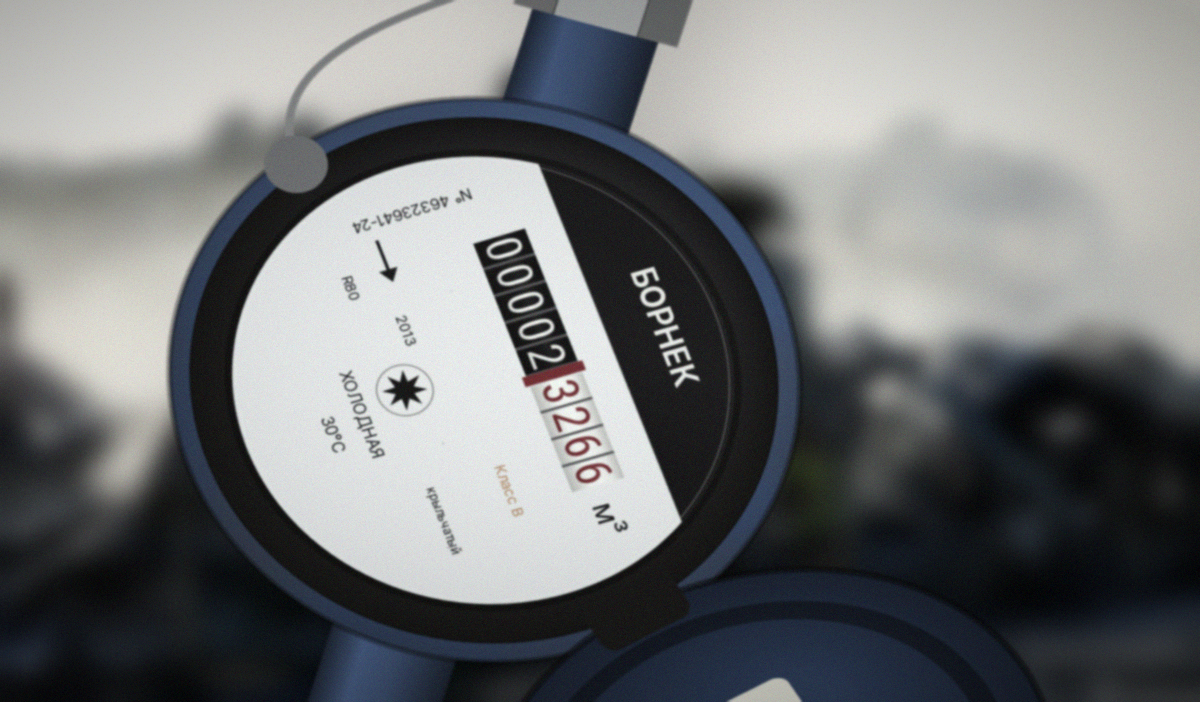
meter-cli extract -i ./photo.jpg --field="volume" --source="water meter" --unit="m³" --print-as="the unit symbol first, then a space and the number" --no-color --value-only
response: m³ 2.3266
